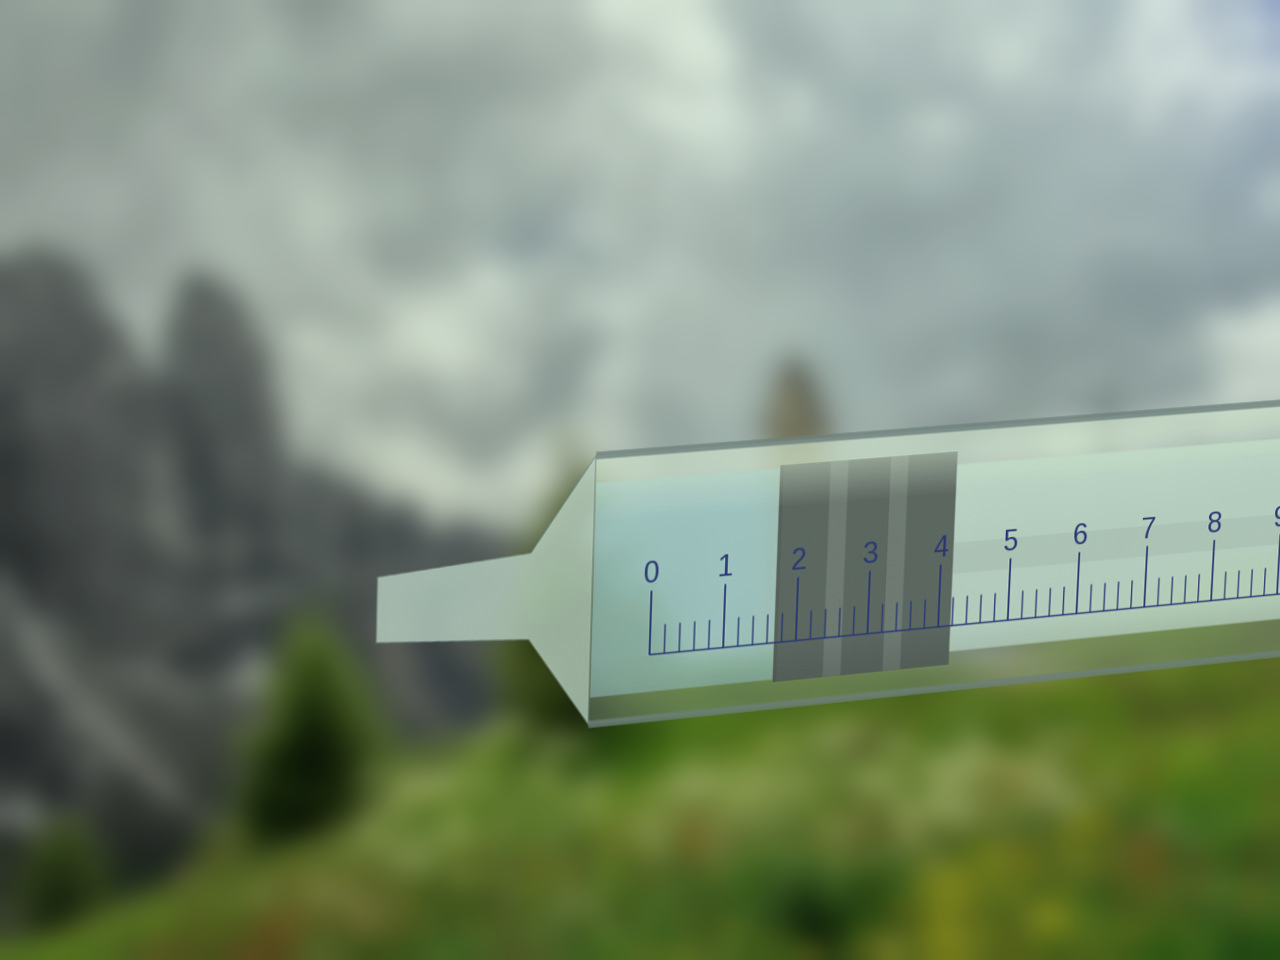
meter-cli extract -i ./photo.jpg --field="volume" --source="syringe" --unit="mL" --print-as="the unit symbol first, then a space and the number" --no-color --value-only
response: mL 1.7
